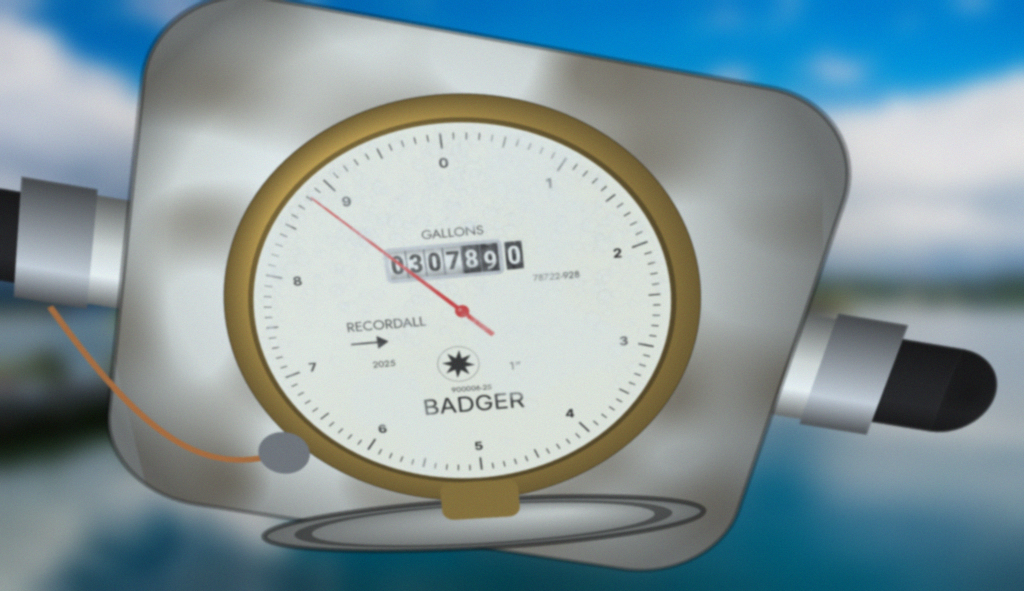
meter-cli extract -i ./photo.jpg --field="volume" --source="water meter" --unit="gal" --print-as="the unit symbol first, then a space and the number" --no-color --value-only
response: gal 307888.8
